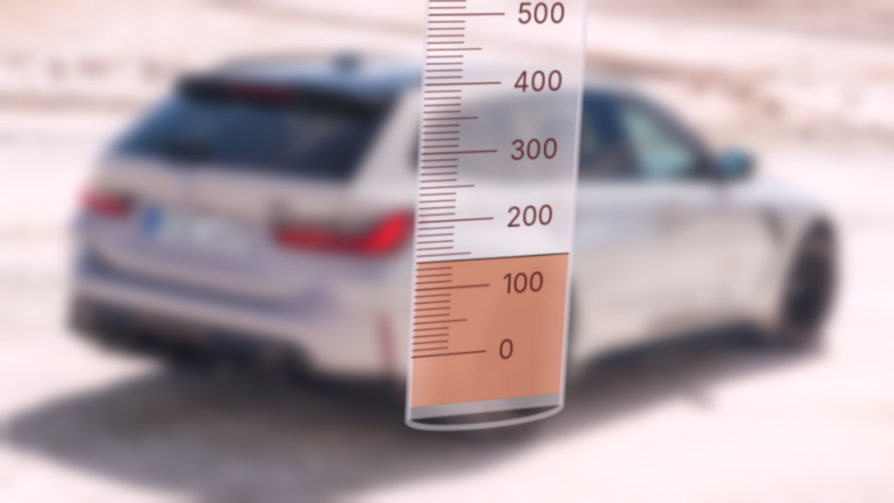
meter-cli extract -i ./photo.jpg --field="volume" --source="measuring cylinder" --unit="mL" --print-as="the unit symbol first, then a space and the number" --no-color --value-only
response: mL 140
